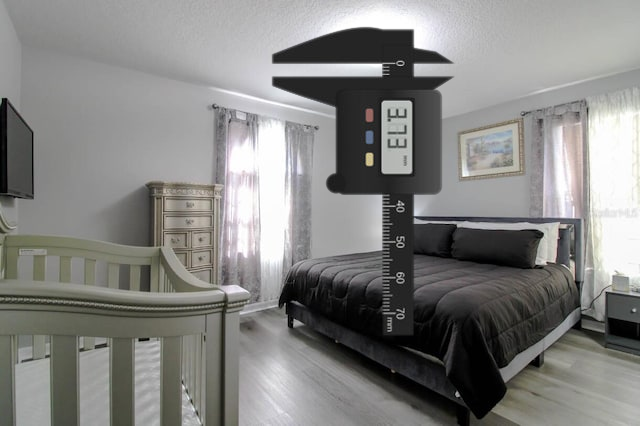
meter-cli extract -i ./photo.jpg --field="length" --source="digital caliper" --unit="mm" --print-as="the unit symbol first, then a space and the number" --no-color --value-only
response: mm 3.73
